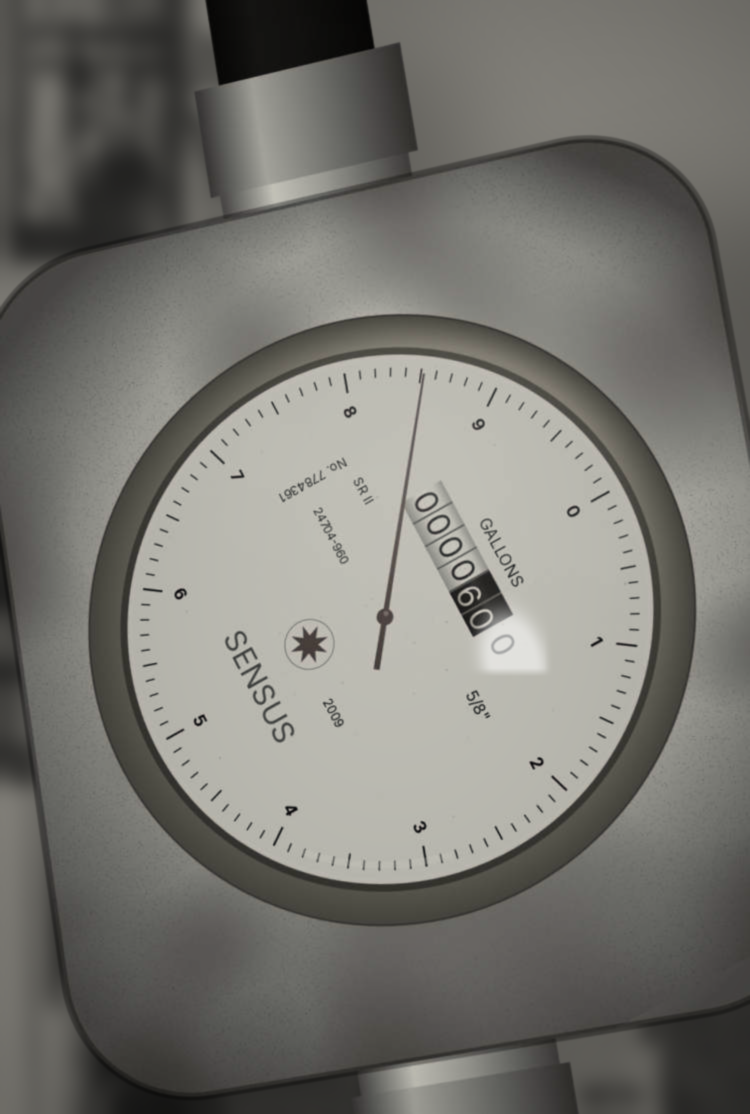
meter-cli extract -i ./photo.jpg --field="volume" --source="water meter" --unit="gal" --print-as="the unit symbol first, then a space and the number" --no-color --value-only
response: gal 598.5
